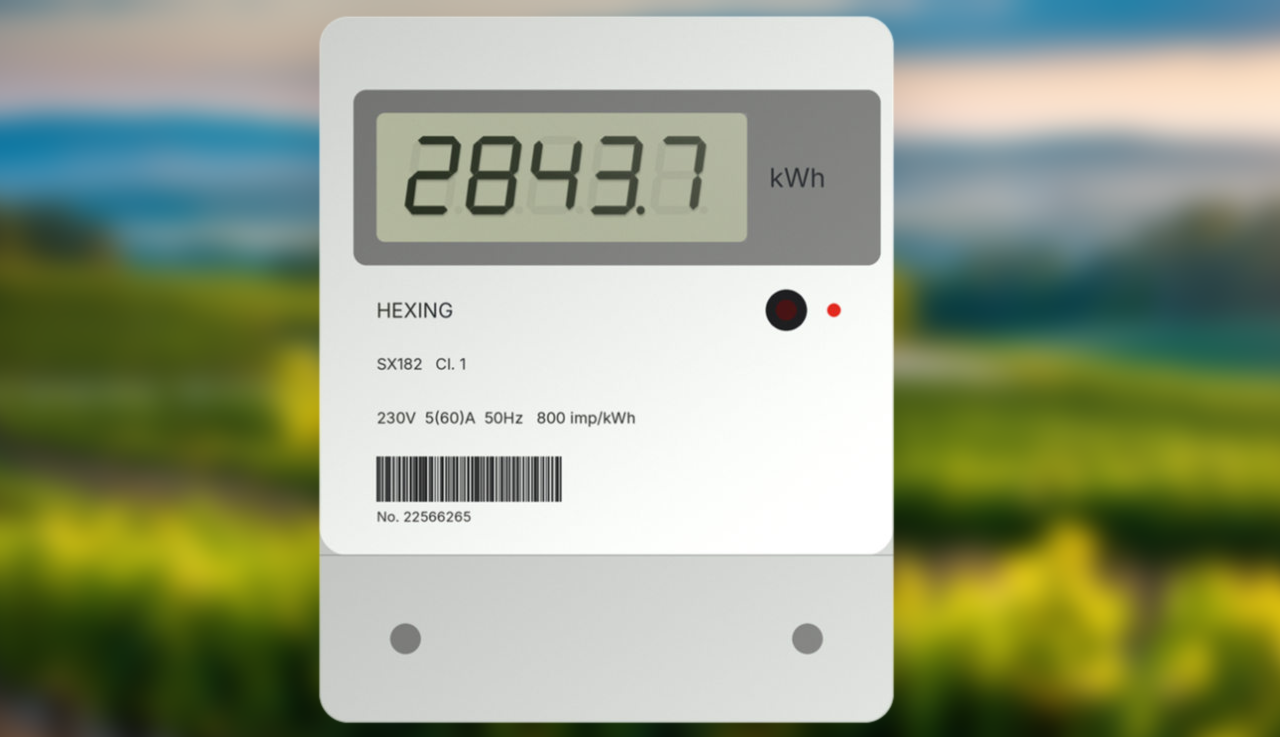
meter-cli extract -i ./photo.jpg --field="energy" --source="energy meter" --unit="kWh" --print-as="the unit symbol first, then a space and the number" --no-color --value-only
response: kWh 2843.7
